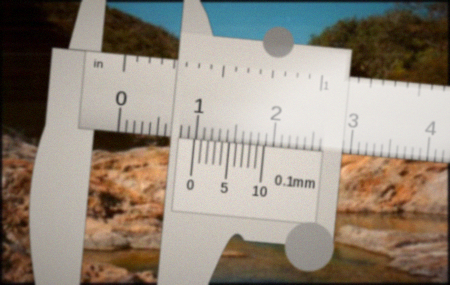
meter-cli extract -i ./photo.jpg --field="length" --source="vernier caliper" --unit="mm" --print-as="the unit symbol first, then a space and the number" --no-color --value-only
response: mm 9.8
